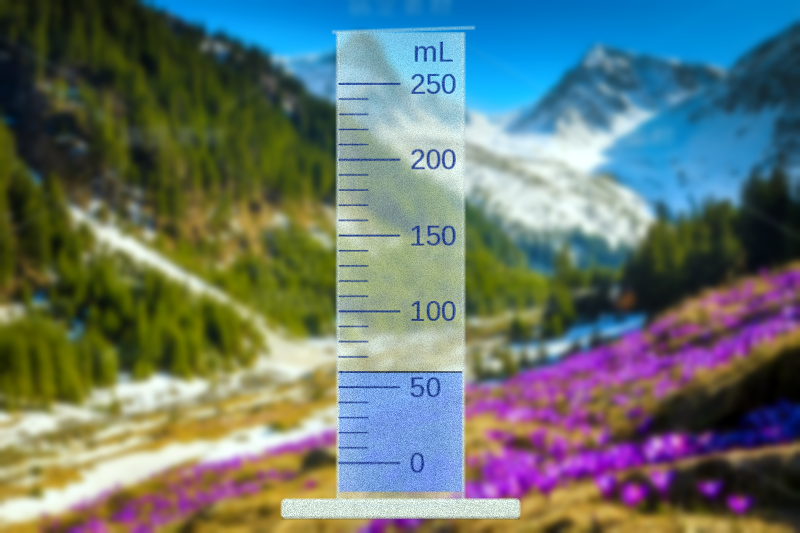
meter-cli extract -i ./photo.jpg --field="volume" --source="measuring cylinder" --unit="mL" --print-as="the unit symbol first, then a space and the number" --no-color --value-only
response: mL 60
